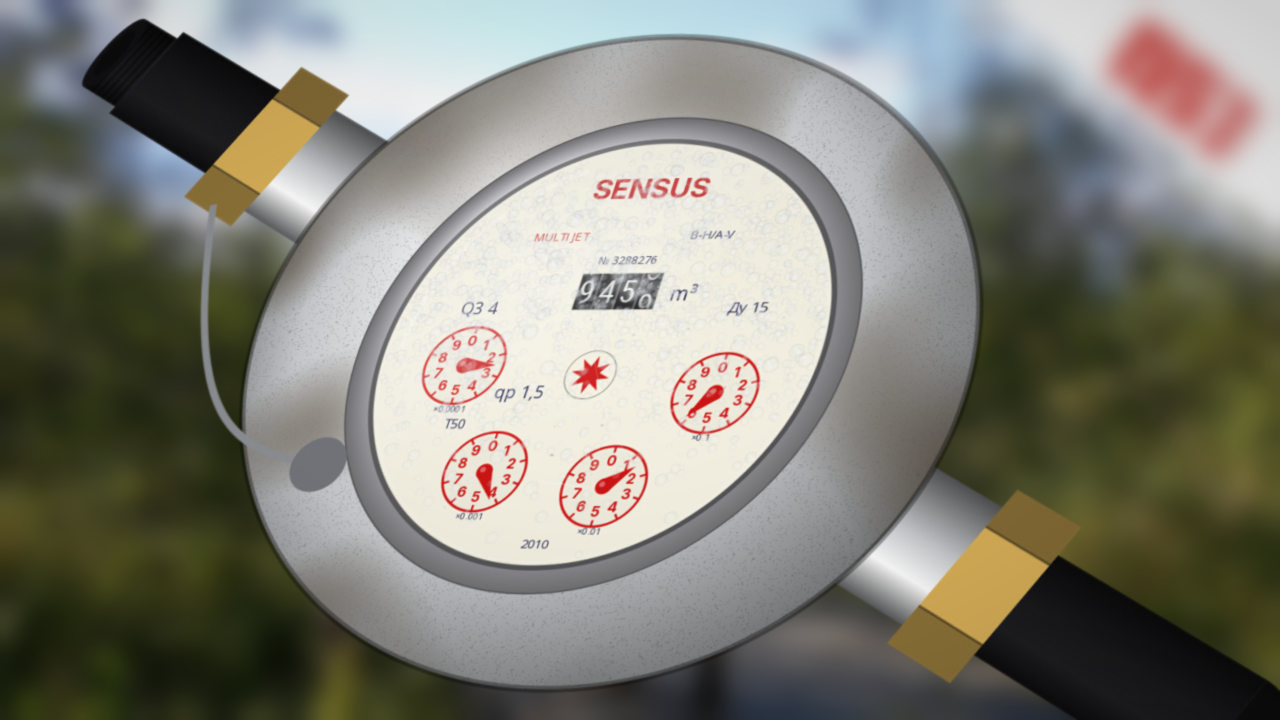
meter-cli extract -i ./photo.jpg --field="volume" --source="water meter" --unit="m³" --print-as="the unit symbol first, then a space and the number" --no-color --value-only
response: m³ 9458.6142
